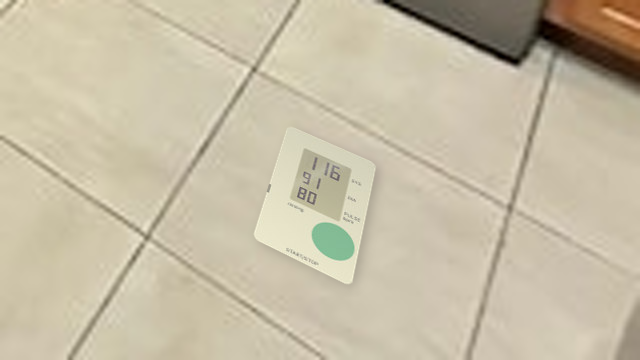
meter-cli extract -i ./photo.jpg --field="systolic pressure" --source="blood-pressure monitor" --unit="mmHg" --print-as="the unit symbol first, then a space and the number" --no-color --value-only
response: mmHg 116
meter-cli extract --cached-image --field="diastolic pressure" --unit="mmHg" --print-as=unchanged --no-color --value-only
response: mmHg 91
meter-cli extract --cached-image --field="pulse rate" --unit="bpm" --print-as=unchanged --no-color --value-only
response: bpm 80
